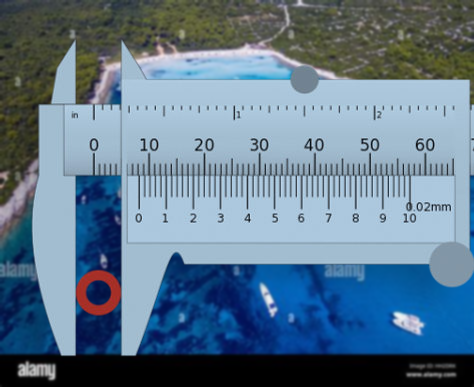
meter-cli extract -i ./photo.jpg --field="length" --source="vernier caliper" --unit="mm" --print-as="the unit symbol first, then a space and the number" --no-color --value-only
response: mm 8.2
